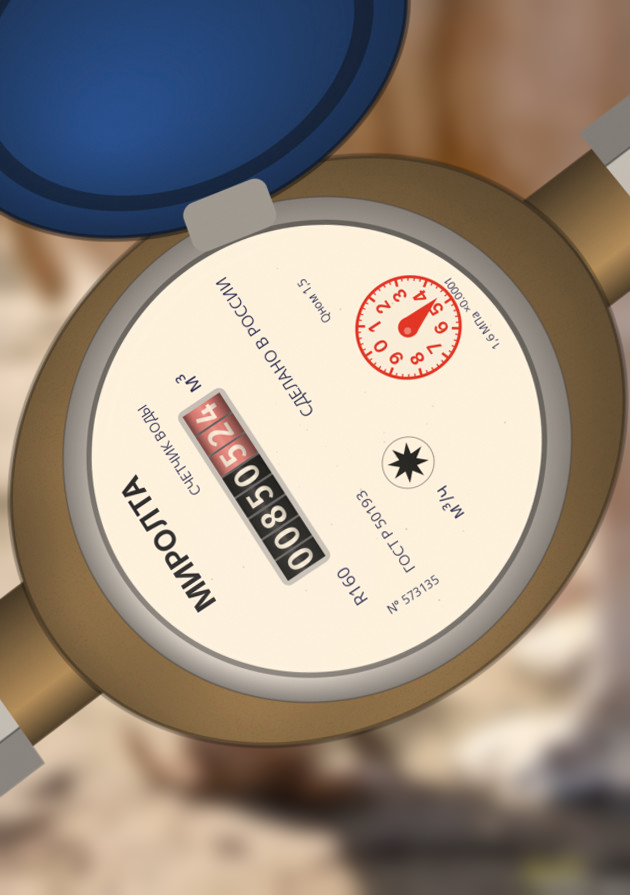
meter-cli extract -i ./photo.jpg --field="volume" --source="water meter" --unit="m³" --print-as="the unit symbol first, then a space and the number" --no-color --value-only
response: m³ 850.5244
